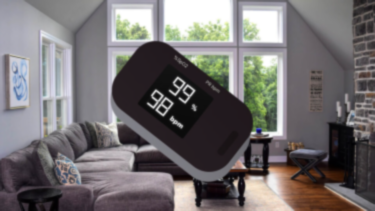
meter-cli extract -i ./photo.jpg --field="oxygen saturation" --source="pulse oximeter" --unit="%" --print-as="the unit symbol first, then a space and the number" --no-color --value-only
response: % 99
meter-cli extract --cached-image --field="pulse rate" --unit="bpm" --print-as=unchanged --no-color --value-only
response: bpm 98
